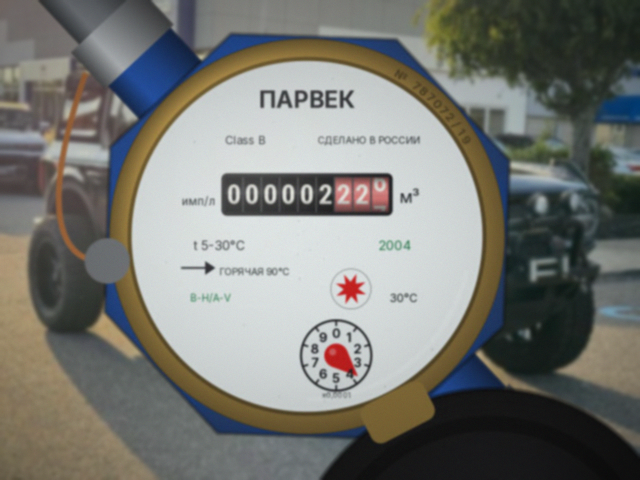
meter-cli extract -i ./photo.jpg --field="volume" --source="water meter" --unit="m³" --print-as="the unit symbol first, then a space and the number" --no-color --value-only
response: m³ 2.2263
